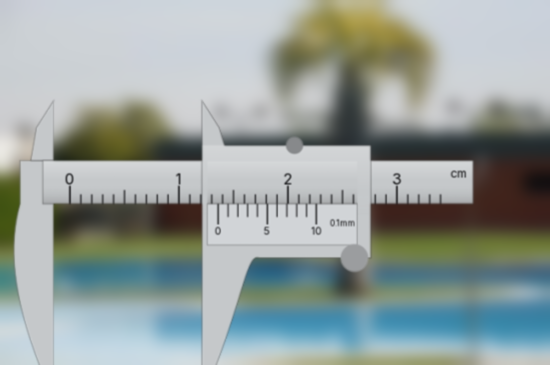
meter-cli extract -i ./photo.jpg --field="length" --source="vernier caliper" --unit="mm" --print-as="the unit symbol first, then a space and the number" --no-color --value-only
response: mm 13.6
